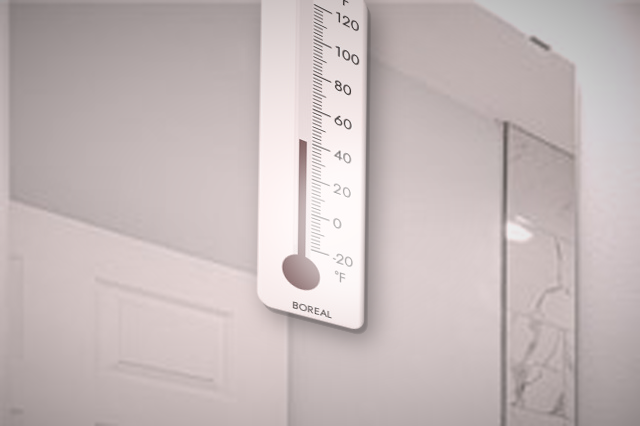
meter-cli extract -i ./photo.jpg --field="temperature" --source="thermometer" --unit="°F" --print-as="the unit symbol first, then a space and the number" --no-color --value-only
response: °F 40
